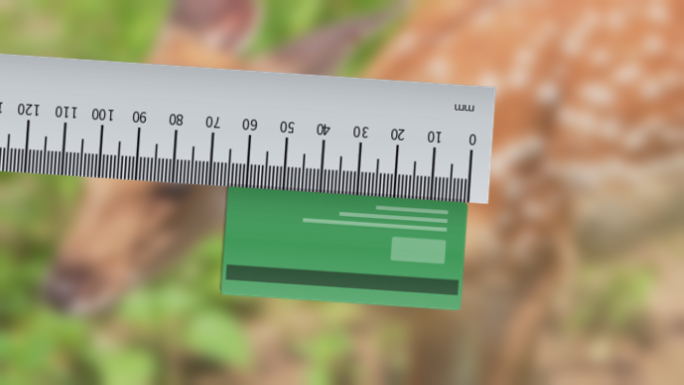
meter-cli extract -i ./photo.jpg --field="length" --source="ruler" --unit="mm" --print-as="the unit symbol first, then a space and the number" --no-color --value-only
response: mm 65
